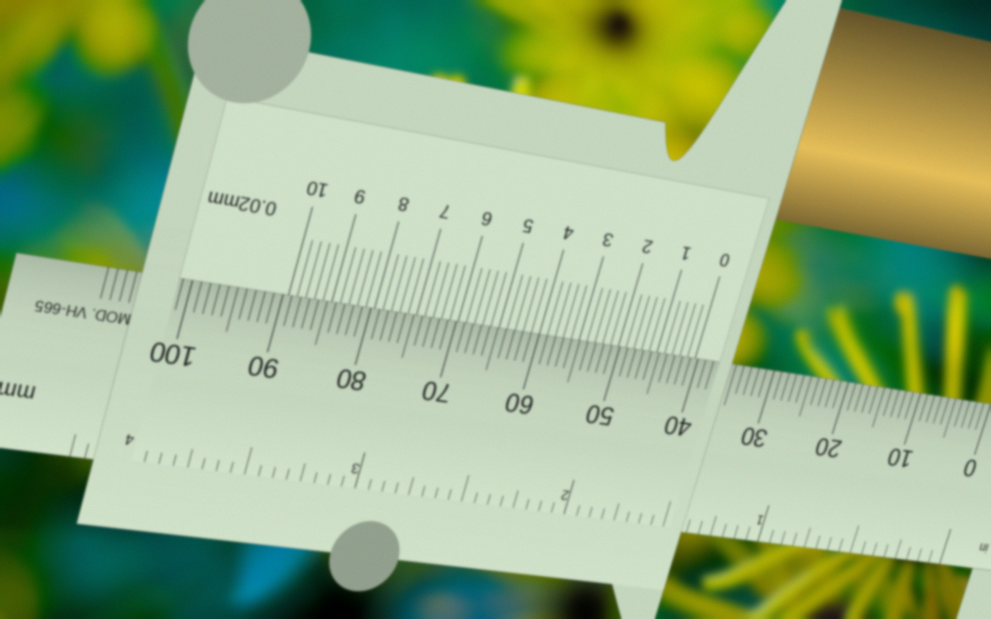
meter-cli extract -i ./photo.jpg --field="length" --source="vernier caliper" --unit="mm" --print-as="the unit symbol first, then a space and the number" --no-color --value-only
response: mm 40.4
